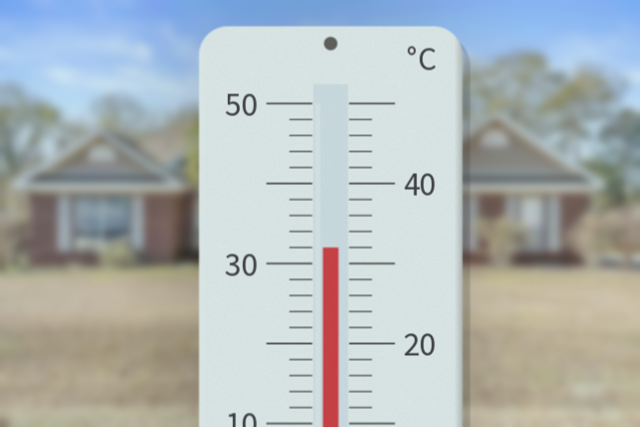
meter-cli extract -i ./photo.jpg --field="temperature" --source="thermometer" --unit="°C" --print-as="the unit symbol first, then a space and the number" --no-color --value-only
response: °C 32
